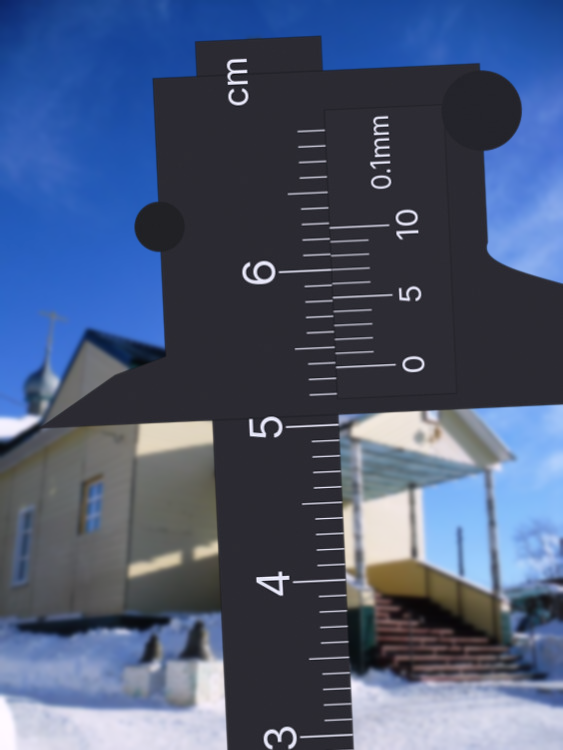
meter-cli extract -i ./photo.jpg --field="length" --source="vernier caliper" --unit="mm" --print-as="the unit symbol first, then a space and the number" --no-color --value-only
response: mm 53.7
